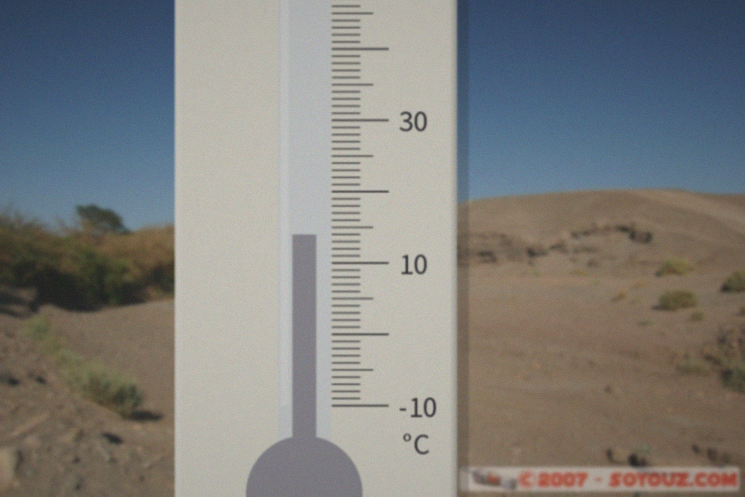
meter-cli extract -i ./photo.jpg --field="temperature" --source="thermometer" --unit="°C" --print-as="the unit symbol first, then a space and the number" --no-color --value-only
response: °C 14
